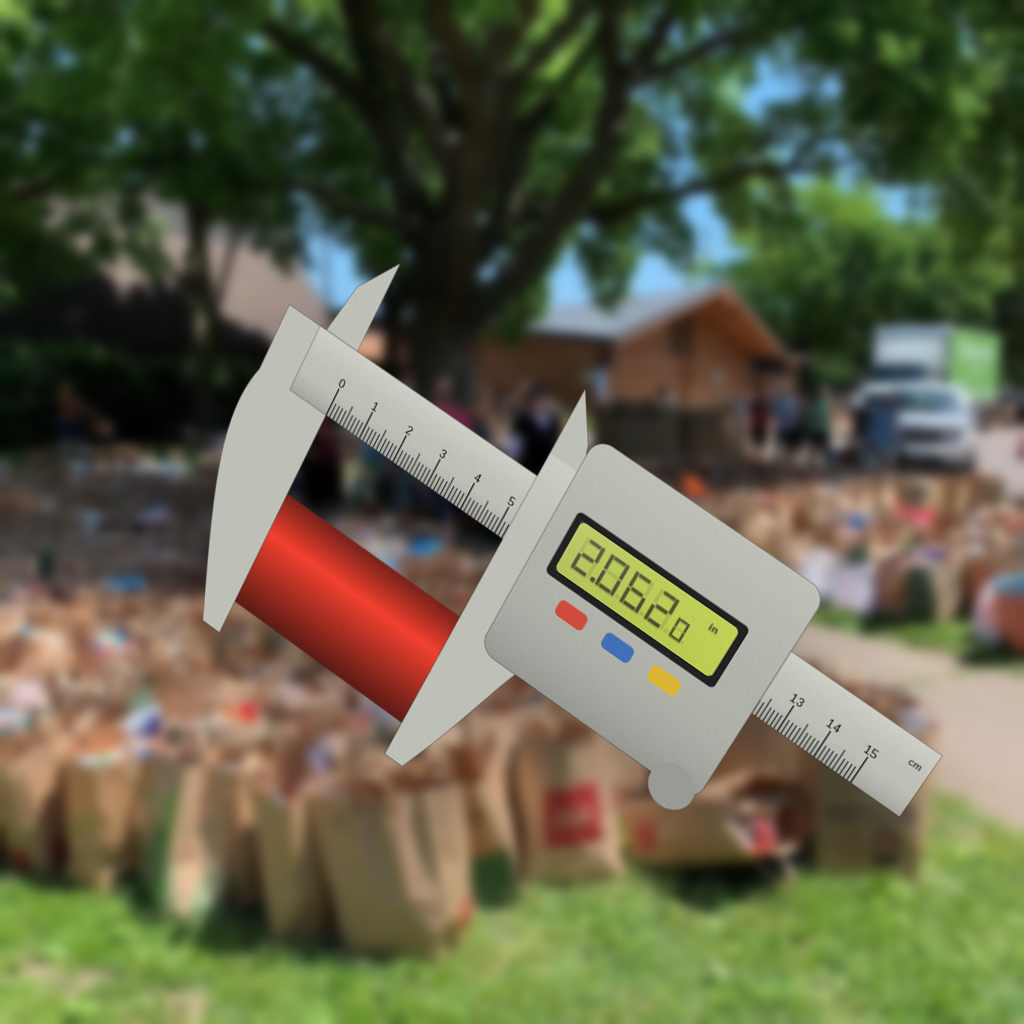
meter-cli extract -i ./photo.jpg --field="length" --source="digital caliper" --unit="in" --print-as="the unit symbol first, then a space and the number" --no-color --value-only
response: in 2.0620
